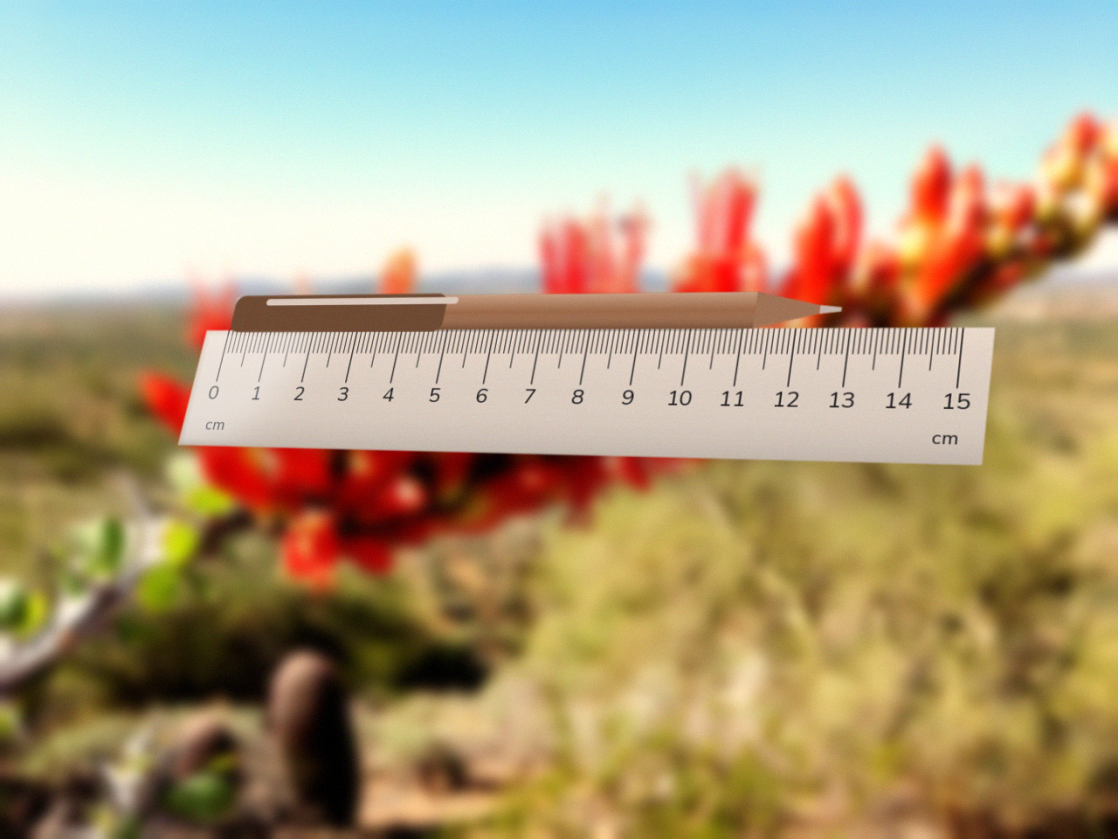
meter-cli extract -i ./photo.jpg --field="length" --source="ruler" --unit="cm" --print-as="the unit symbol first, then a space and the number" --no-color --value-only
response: cm 12.8
